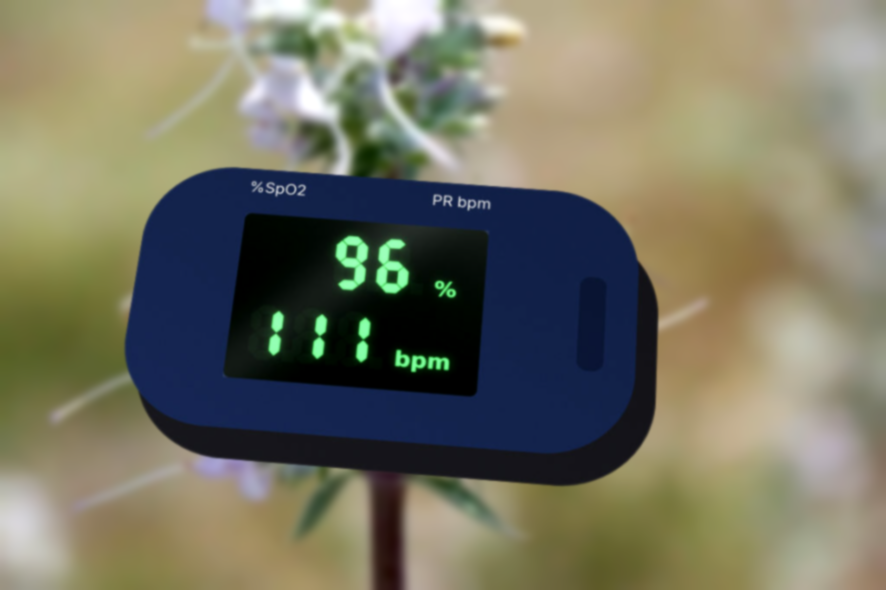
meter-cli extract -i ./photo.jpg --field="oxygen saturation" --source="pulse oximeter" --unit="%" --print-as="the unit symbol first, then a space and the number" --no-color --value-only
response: % 96
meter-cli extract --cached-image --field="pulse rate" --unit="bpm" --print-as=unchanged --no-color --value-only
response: bpm 111
